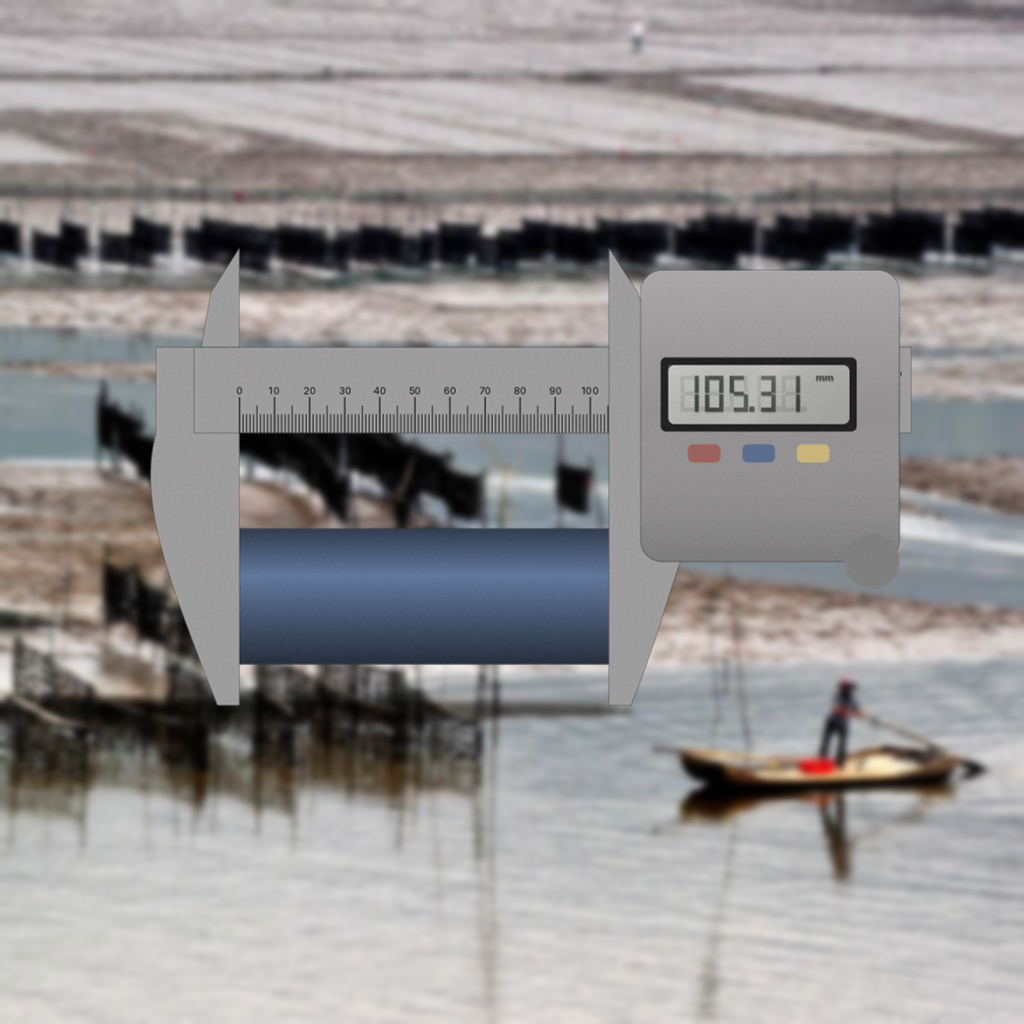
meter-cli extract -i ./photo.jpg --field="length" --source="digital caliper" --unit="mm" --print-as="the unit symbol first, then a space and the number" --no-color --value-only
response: mm 105.31
